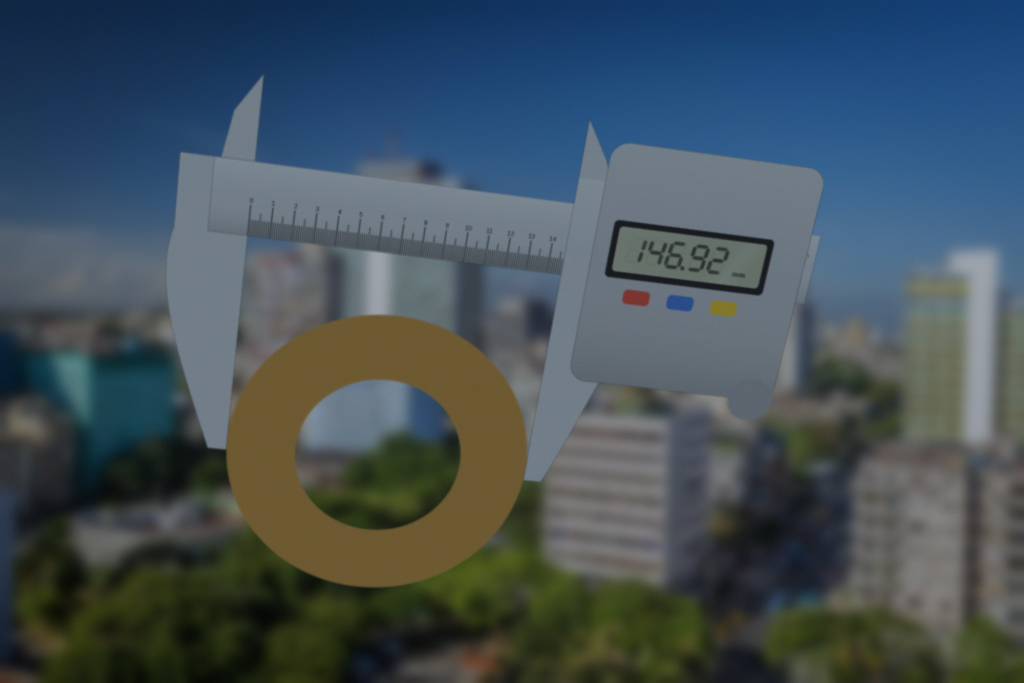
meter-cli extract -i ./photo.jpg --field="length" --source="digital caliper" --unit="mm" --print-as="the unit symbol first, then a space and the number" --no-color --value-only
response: mm 146.92
